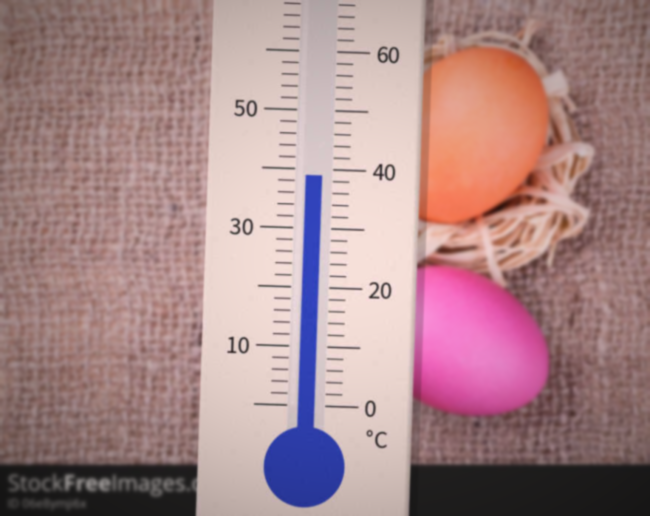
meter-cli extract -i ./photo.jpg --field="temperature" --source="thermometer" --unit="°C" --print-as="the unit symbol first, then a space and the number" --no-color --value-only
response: °C 39
